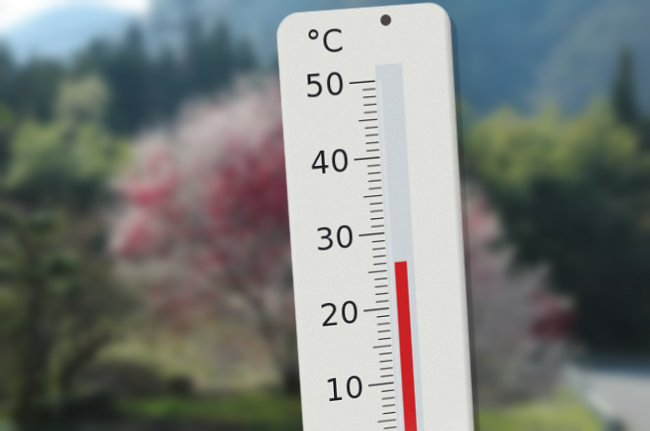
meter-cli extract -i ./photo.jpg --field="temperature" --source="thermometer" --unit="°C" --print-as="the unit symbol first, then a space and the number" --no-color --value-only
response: °C 26
